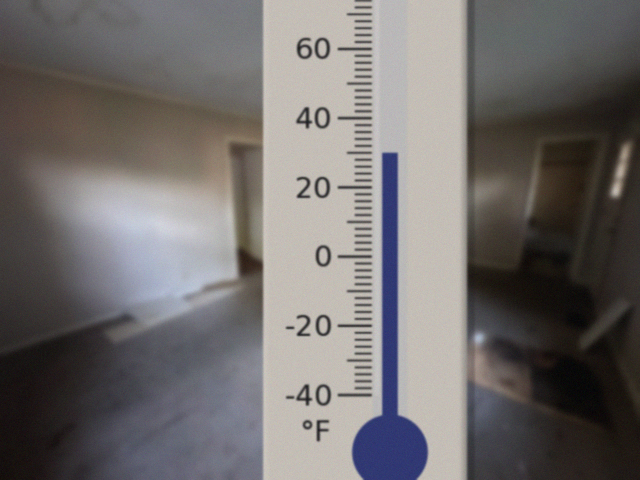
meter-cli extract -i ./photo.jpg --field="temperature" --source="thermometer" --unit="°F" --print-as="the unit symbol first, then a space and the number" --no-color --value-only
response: °F 30
